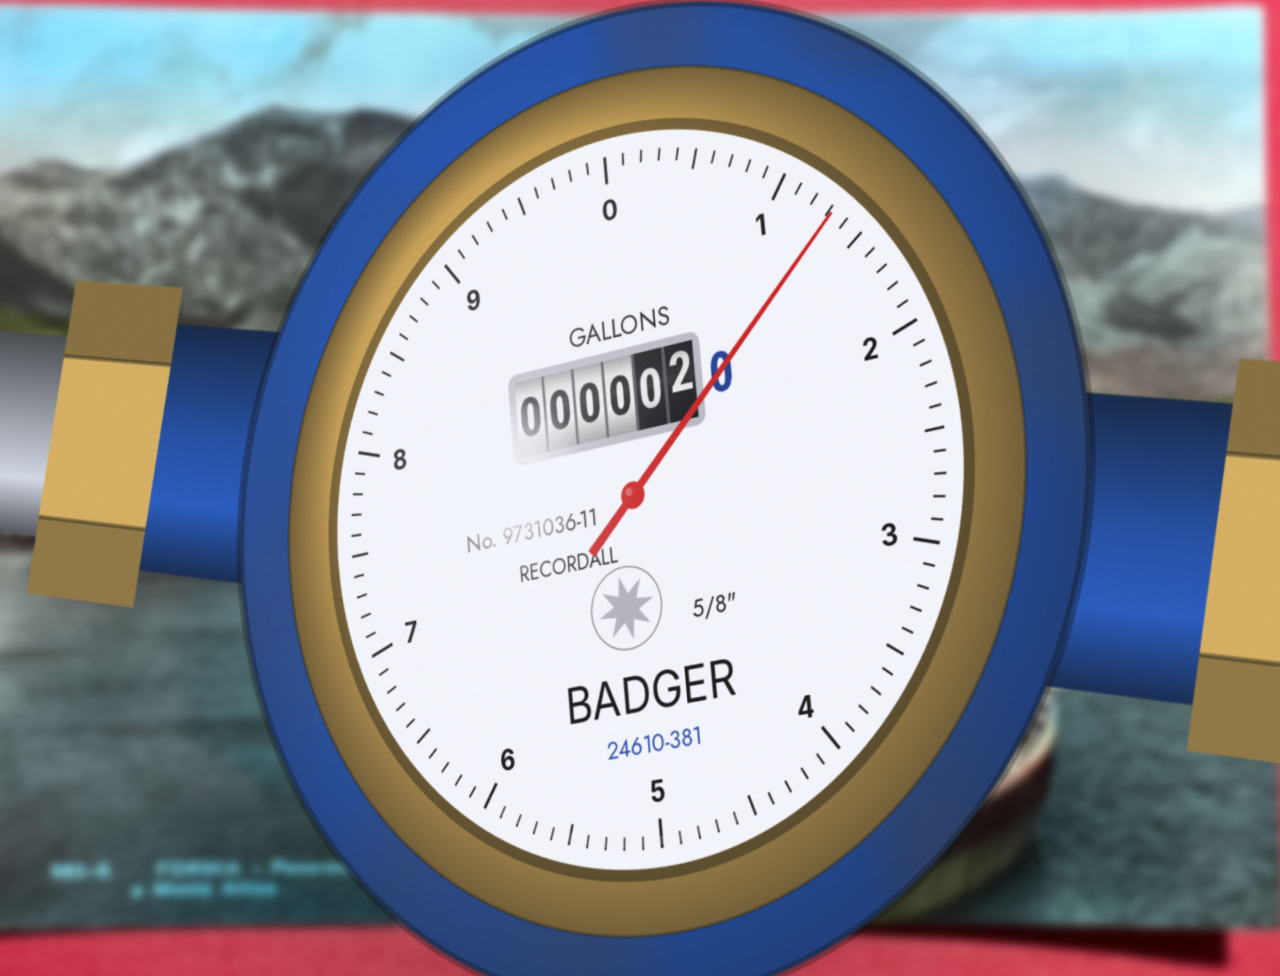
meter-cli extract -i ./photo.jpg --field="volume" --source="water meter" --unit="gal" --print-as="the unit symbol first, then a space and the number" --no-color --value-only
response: gal 21.3
